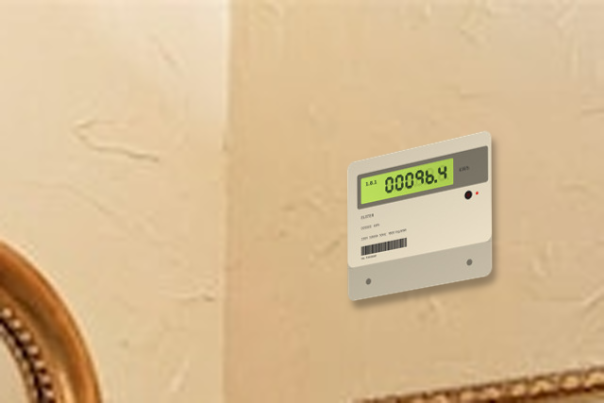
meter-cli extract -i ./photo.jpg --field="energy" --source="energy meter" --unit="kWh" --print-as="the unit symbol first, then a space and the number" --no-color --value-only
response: kWh 96.4
